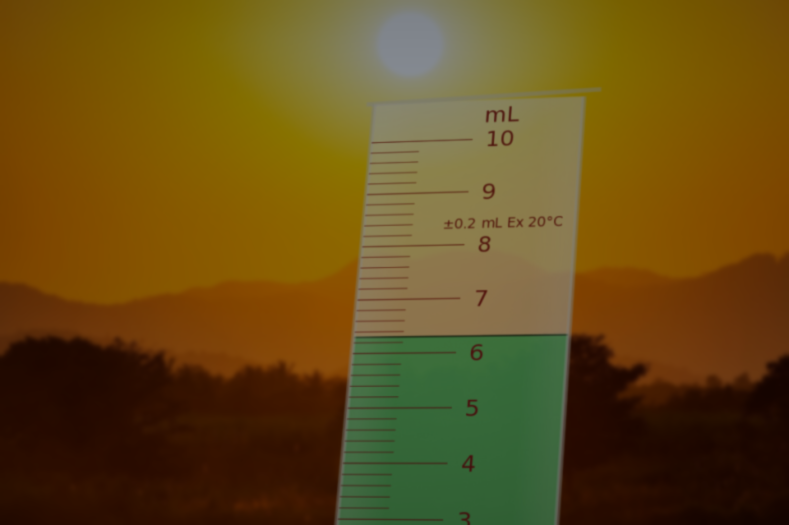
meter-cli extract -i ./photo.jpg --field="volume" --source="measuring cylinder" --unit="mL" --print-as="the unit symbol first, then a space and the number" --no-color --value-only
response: mL 6.3
